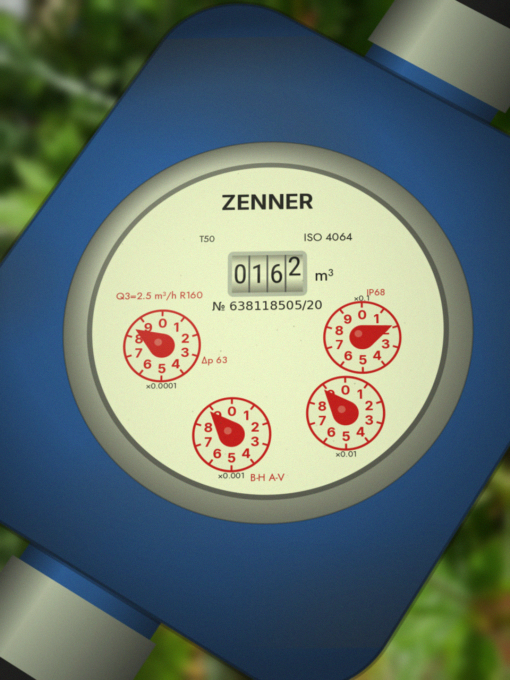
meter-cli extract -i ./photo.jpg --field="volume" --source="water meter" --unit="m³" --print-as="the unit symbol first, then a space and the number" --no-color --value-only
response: m³ 162.1888
